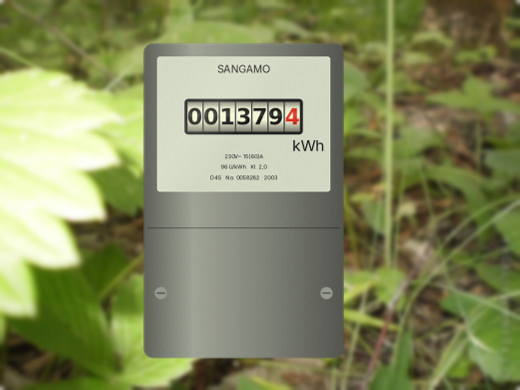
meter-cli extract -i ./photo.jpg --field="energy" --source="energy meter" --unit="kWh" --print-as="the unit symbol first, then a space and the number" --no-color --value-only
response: kWh 1379.4
